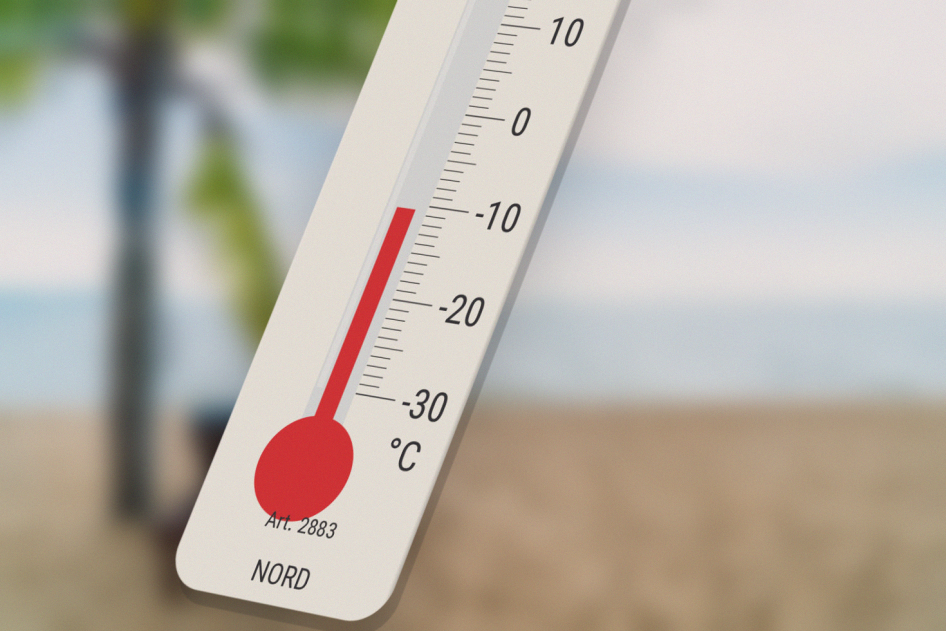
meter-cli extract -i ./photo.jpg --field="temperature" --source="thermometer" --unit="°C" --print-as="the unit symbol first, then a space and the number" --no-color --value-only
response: °C -10.5
